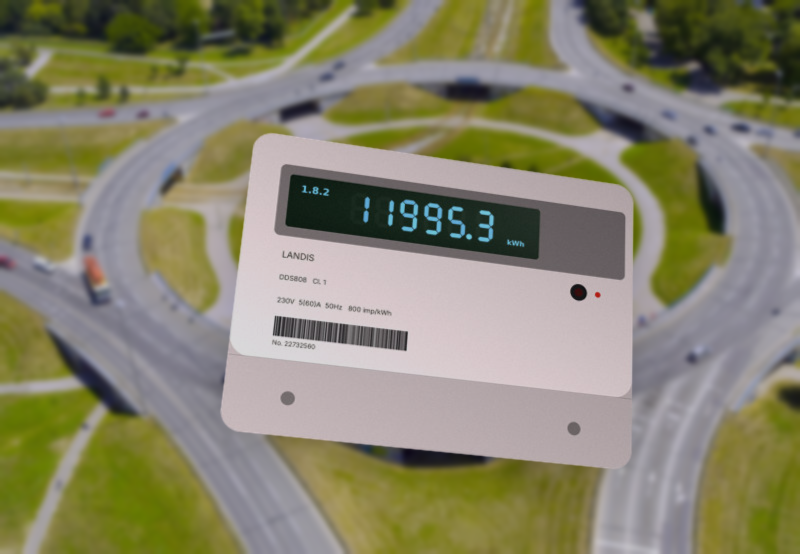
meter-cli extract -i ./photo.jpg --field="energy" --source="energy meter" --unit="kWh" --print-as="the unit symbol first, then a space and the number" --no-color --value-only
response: kWh 11995.3
